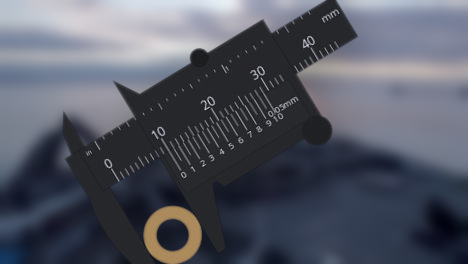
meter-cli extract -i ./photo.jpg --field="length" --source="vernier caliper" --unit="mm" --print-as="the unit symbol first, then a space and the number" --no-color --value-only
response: mm 10.0
